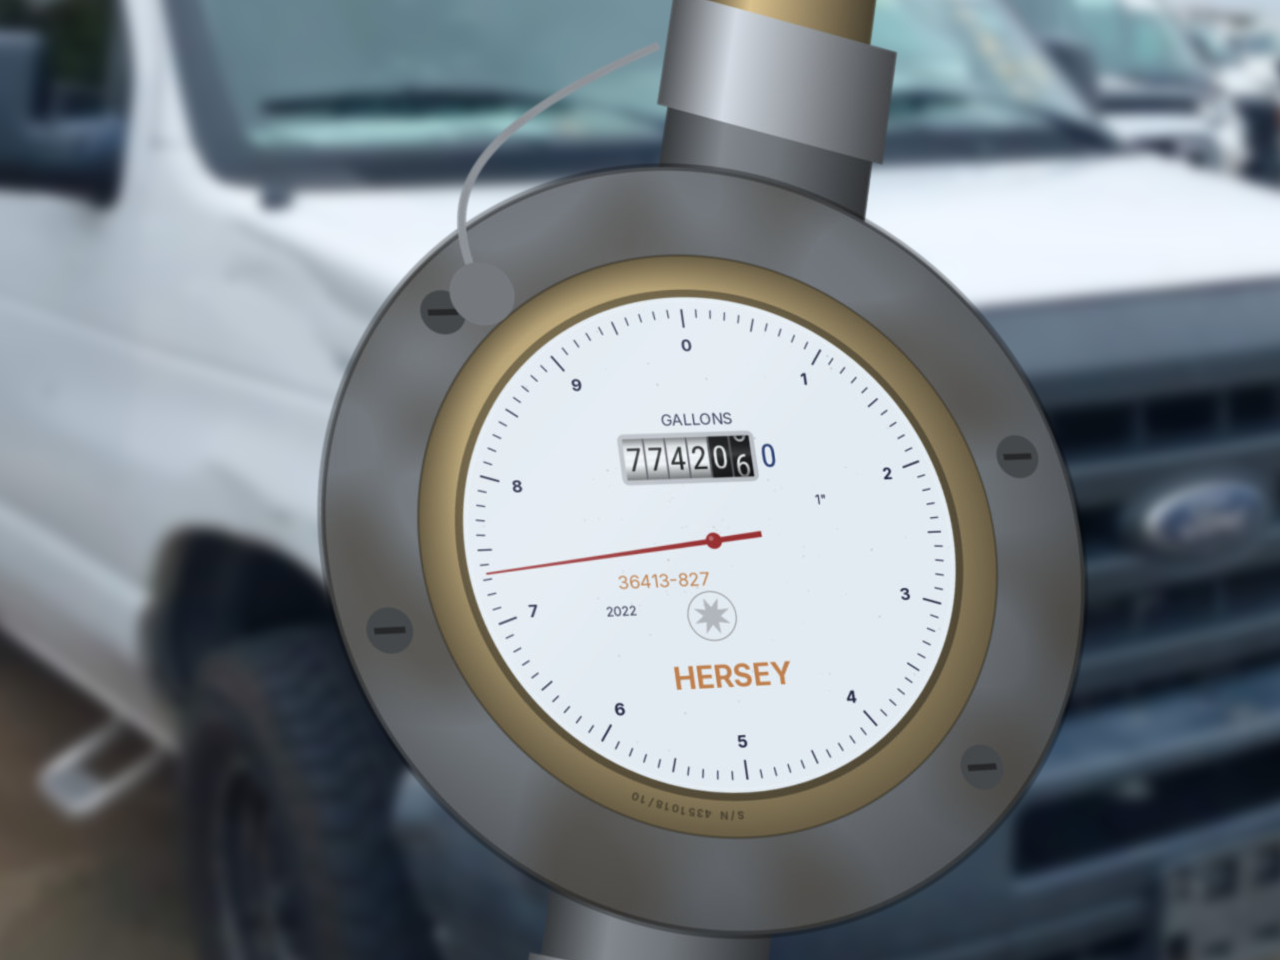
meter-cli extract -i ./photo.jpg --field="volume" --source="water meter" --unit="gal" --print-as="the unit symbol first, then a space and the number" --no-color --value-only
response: gal 7742057.3
